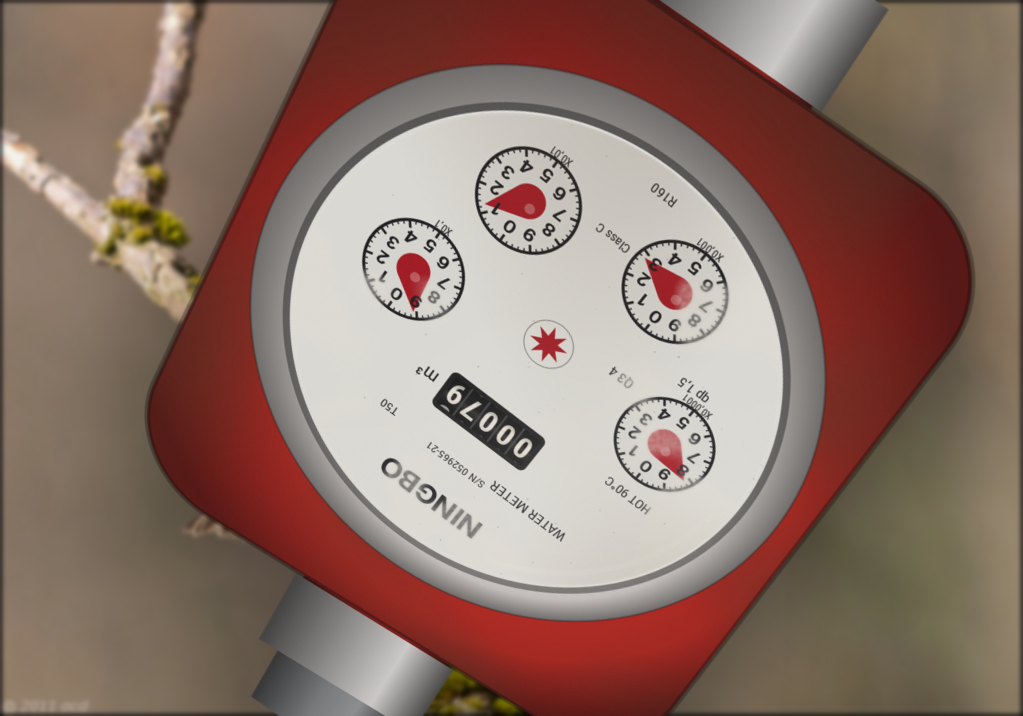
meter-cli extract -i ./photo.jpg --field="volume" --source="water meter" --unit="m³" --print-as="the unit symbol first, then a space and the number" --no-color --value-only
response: m³ 78.9128
